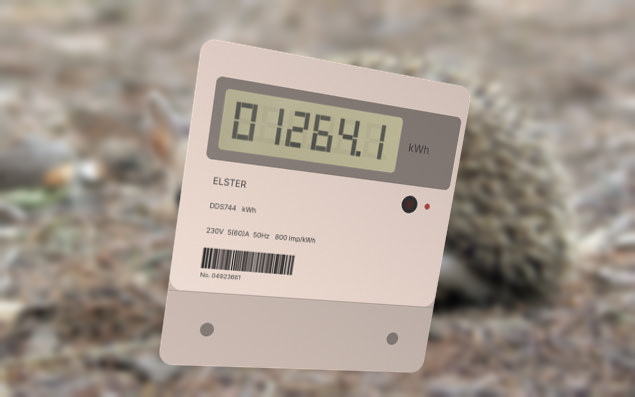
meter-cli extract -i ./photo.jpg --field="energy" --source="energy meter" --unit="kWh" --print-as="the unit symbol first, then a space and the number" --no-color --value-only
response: kWh 1264.1
